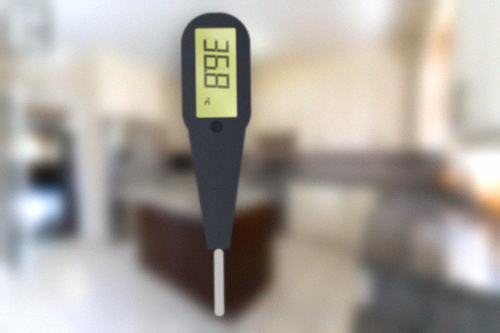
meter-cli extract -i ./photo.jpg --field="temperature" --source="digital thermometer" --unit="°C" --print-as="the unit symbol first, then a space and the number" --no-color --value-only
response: °C 36.8
